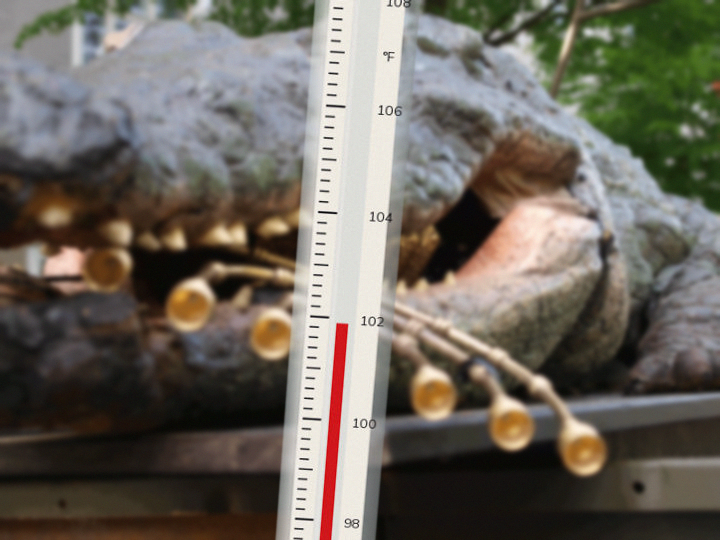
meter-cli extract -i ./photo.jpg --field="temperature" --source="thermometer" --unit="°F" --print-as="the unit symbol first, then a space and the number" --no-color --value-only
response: °F 101.9
